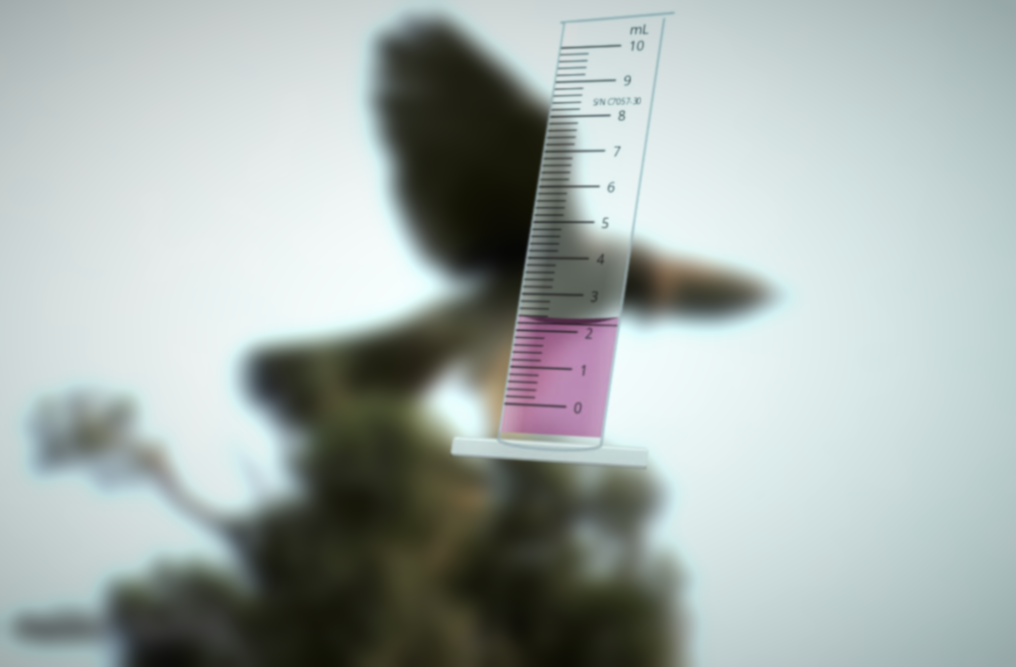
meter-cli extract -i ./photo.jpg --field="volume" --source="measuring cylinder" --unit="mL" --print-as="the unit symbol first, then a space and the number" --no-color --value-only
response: mL 2.2
